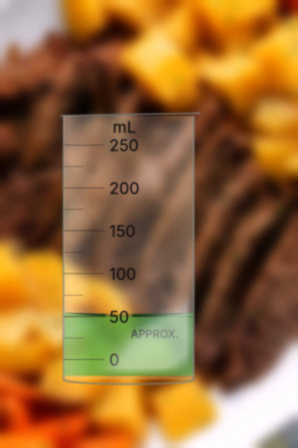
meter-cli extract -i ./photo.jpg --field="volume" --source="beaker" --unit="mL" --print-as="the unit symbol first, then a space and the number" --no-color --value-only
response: mL 50
